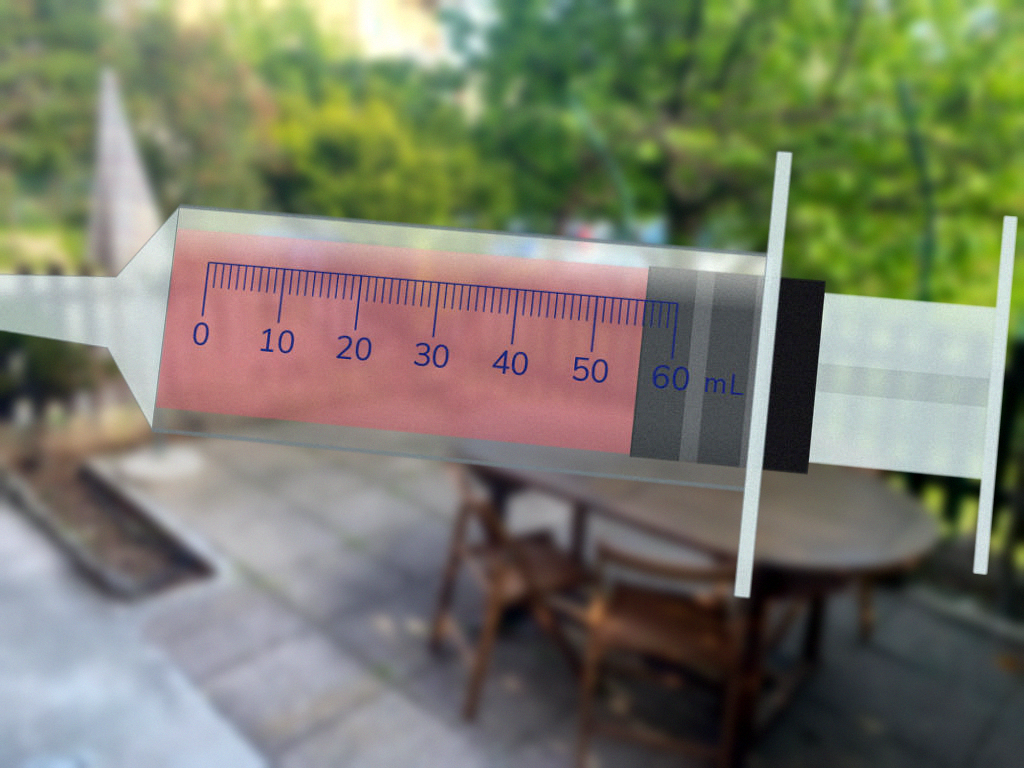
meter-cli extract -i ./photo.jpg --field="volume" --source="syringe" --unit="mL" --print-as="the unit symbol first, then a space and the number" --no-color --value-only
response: mL 56
